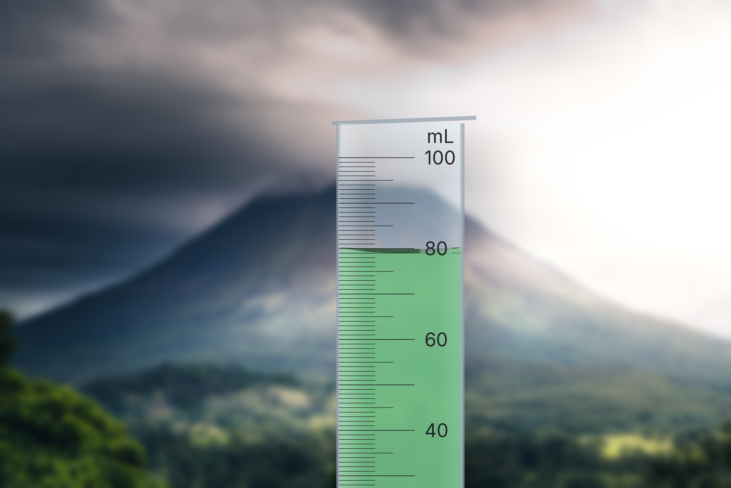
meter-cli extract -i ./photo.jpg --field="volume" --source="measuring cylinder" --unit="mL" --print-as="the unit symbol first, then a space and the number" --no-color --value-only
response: mL 79
